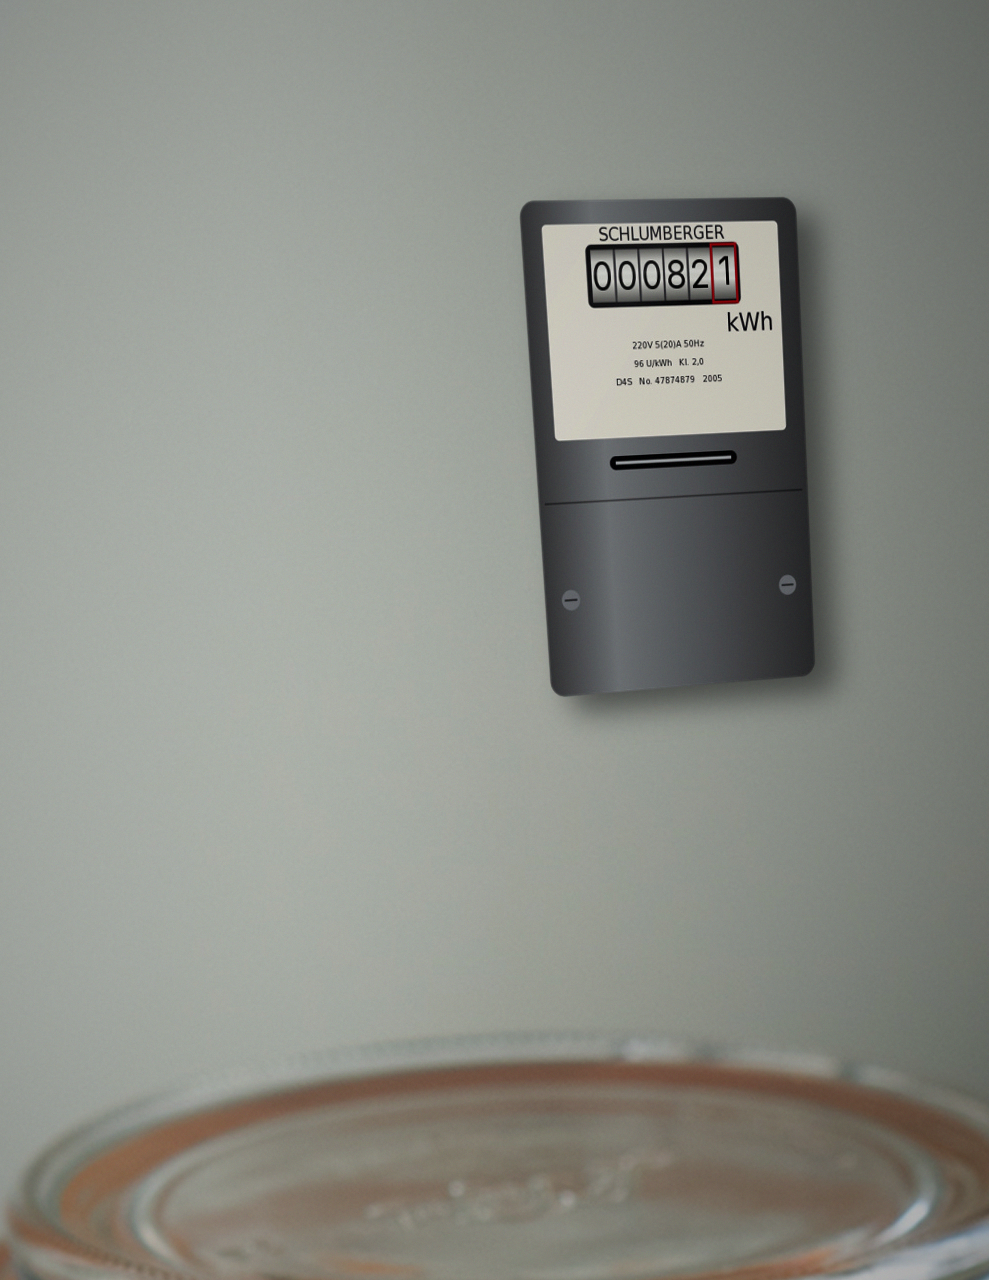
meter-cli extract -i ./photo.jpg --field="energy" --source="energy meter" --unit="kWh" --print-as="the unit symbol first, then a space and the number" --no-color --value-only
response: kWh 82.1
